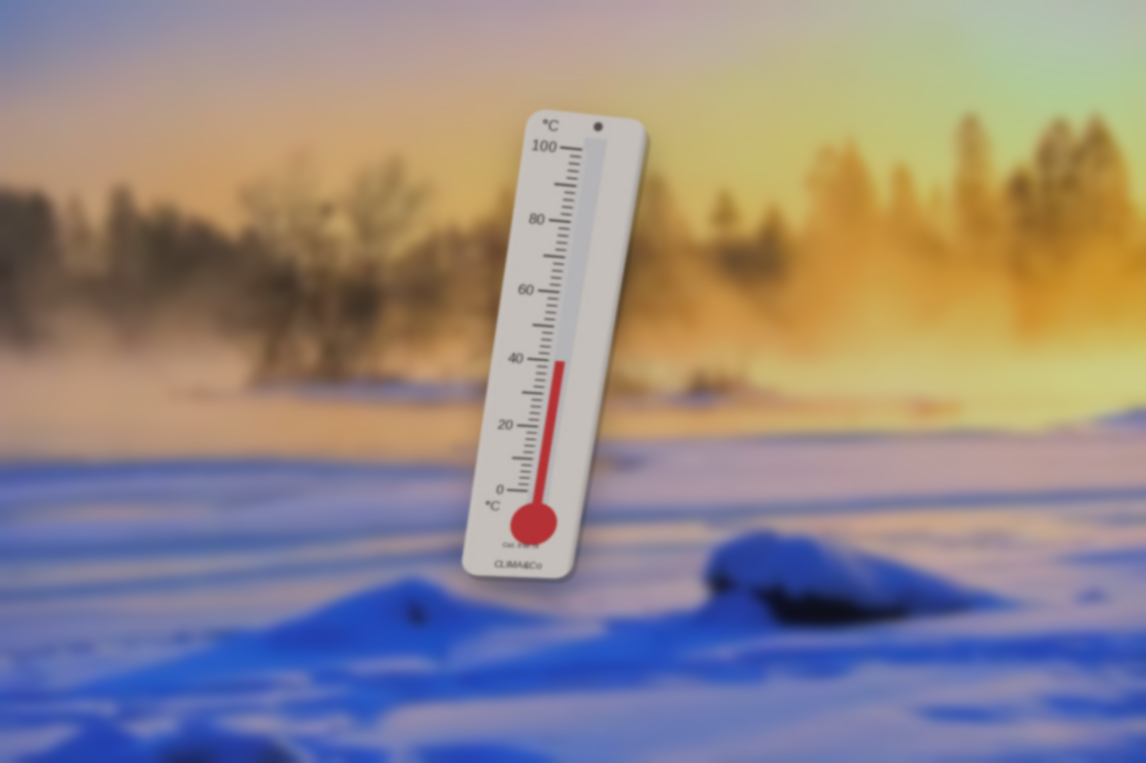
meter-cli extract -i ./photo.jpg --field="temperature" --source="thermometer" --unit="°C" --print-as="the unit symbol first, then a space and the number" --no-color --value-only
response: °C 40
